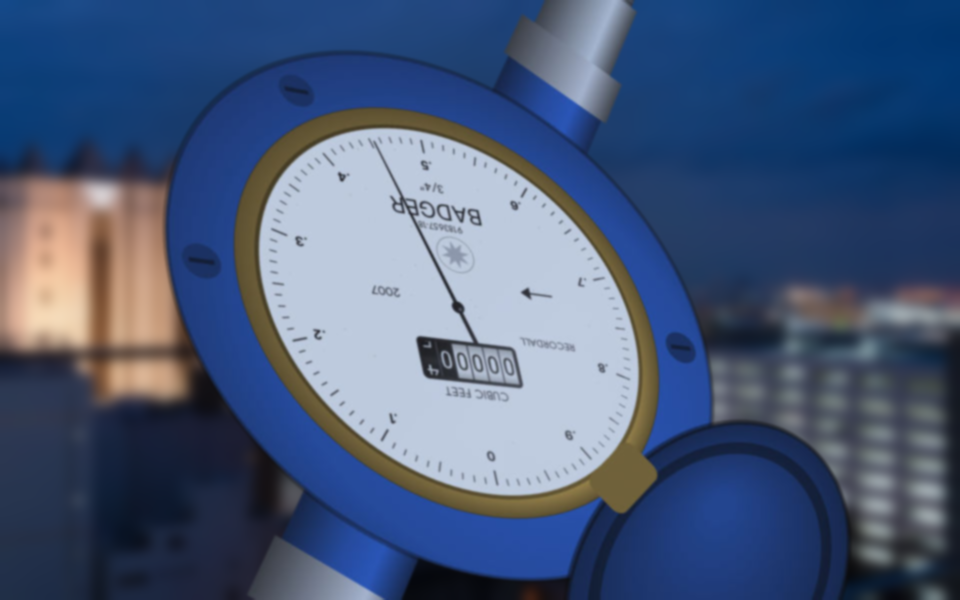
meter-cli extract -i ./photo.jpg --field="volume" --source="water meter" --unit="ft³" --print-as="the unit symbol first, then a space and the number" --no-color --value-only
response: ft³ 4.45
